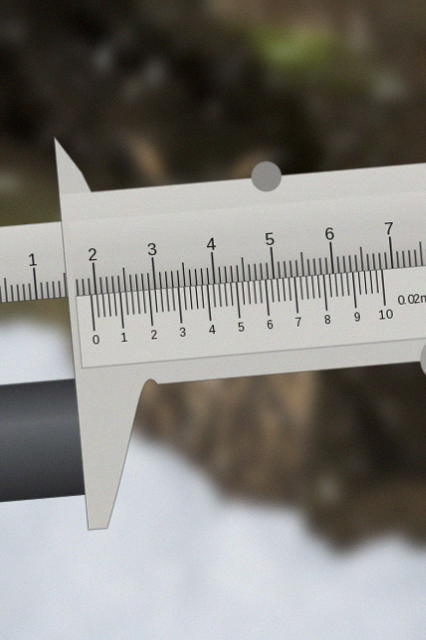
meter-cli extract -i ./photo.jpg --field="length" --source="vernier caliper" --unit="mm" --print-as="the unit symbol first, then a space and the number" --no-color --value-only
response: mm 19.2
